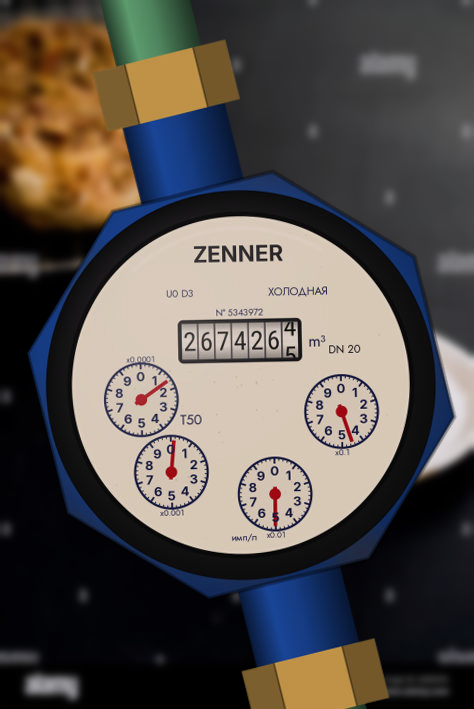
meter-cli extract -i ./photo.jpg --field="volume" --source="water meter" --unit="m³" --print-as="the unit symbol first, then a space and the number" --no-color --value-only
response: m³ 2674264.4501
